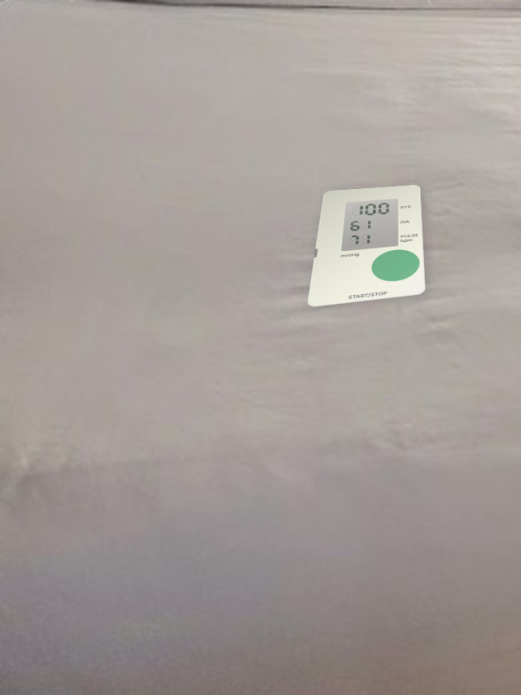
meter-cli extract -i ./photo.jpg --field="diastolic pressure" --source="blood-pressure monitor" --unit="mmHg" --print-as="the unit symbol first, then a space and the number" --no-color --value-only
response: mmHg 61
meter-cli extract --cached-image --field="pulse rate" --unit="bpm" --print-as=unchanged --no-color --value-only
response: bpm 71
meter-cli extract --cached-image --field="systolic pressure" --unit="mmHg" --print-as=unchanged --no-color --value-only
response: mmHg 100
